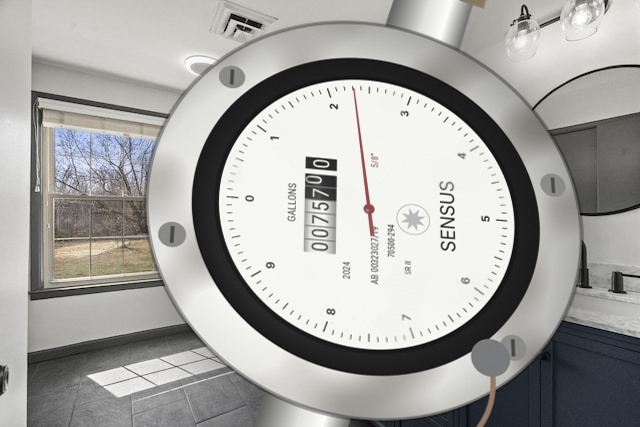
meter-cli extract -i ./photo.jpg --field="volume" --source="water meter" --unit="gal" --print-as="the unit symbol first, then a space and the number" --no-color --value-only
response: gal 75702.3
